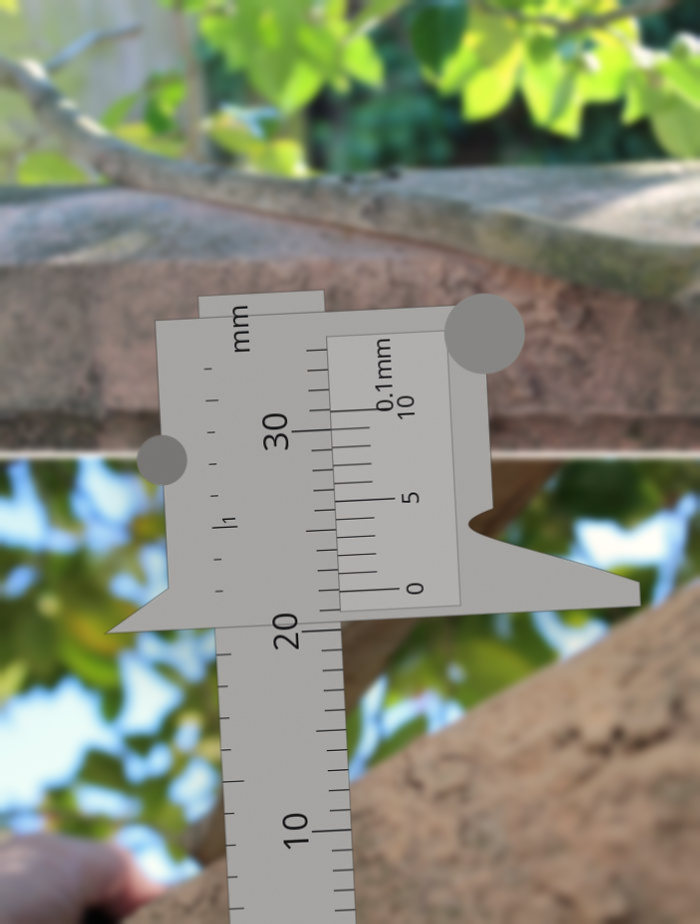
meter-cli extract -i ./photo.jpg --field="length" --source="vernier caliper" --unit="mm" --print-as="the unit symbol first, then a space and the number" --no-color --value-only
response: mm 21.9
